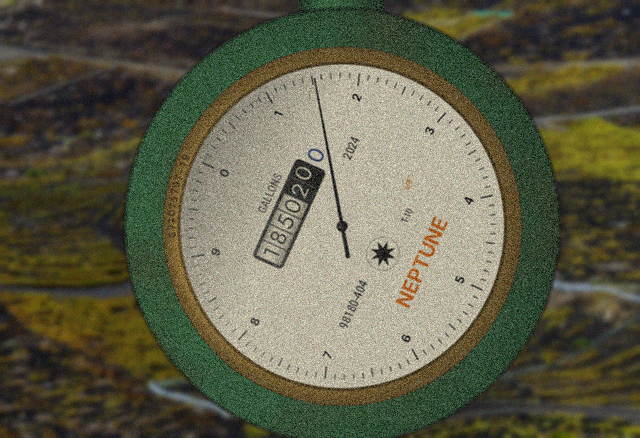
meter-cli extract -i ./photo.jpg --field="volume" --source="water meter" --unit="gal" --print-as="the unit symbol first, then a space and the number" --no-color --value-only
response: gal 1850201.5
